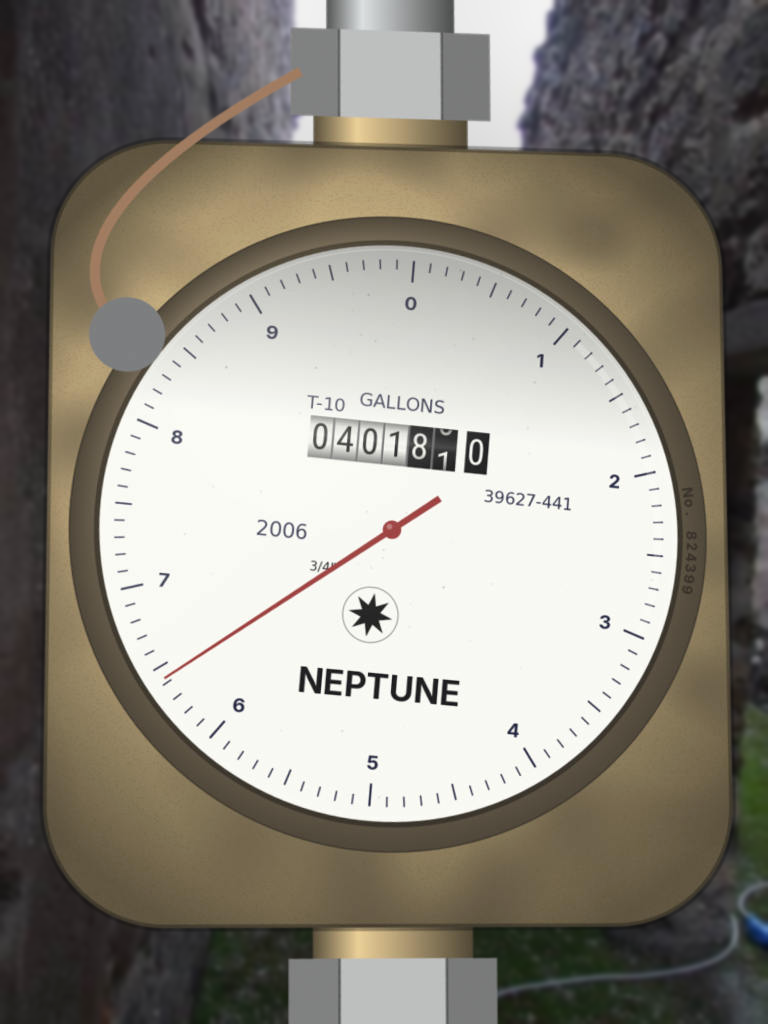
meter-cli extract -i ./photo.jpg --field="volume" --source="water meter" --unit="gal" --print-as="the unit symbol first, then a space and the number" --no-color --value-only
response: gal 401806.4
